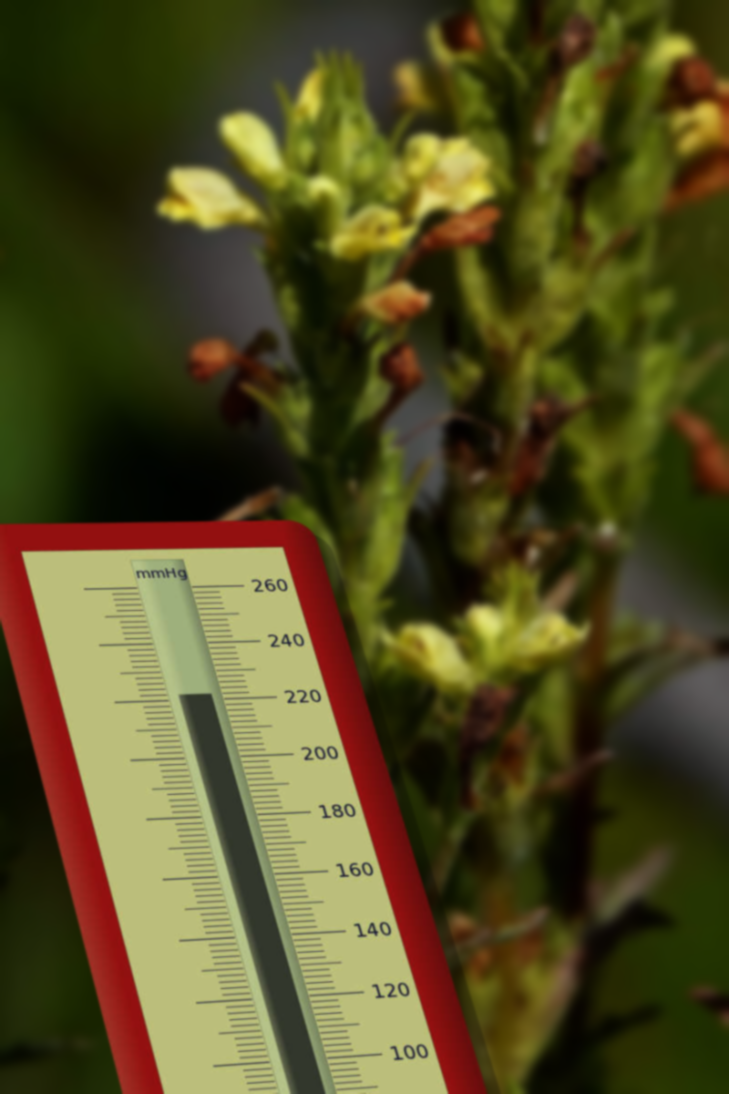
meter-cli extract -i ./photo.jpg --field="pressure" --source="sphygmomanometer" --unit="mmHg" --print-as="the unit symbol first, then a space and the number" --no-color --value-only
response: mmHg 222
